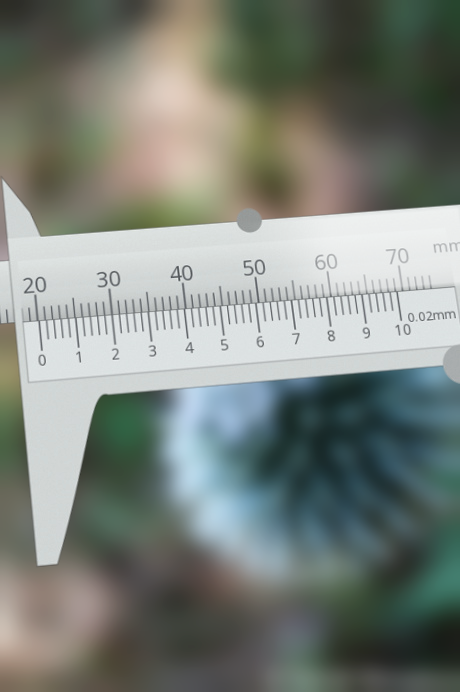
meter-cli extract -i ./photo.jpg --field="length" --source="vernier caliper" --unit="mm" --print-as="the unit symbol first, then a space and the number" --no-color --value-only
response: mm 20.2
